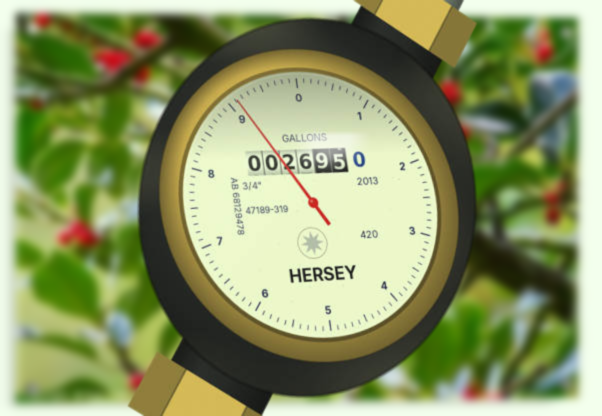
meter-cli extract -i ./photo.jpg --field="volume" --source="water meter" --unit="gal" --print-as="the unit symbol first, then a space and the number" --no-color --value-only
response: gal 26949.1
